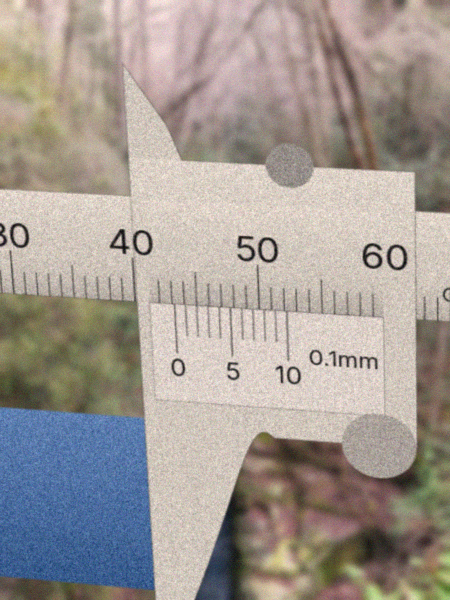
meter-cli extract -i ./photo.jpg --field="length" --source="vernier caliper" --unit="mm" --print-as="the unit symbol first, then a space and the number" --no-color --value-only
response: mm 43.2
